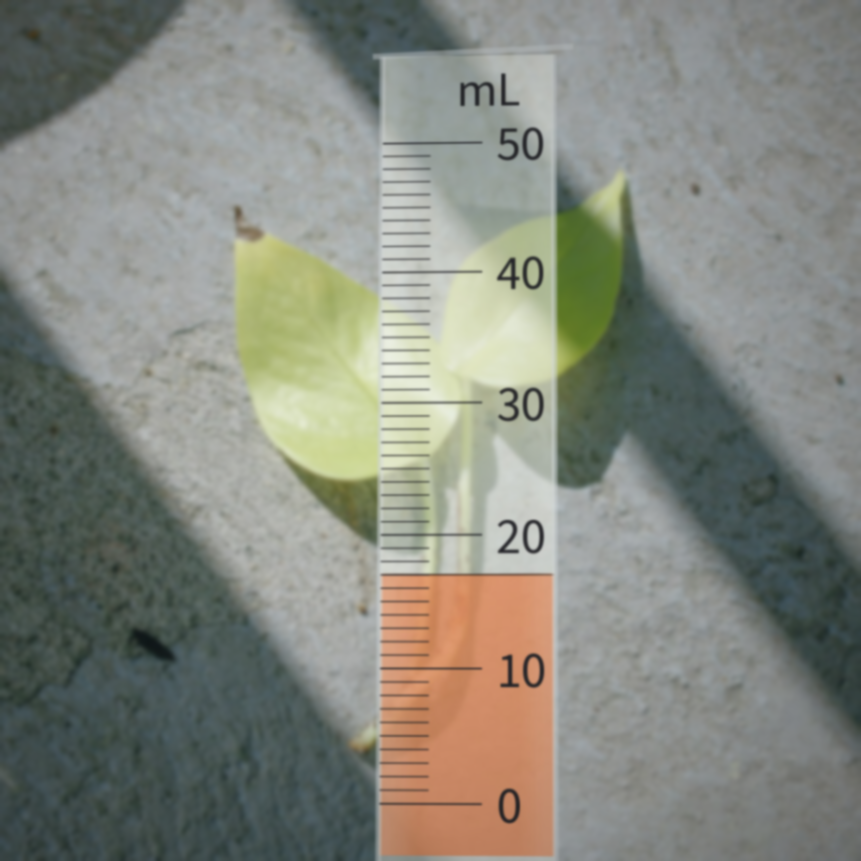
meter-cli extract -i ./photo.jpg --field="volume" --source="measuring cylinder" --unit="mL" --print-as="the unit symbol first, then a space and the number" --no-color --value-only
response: mL 17
